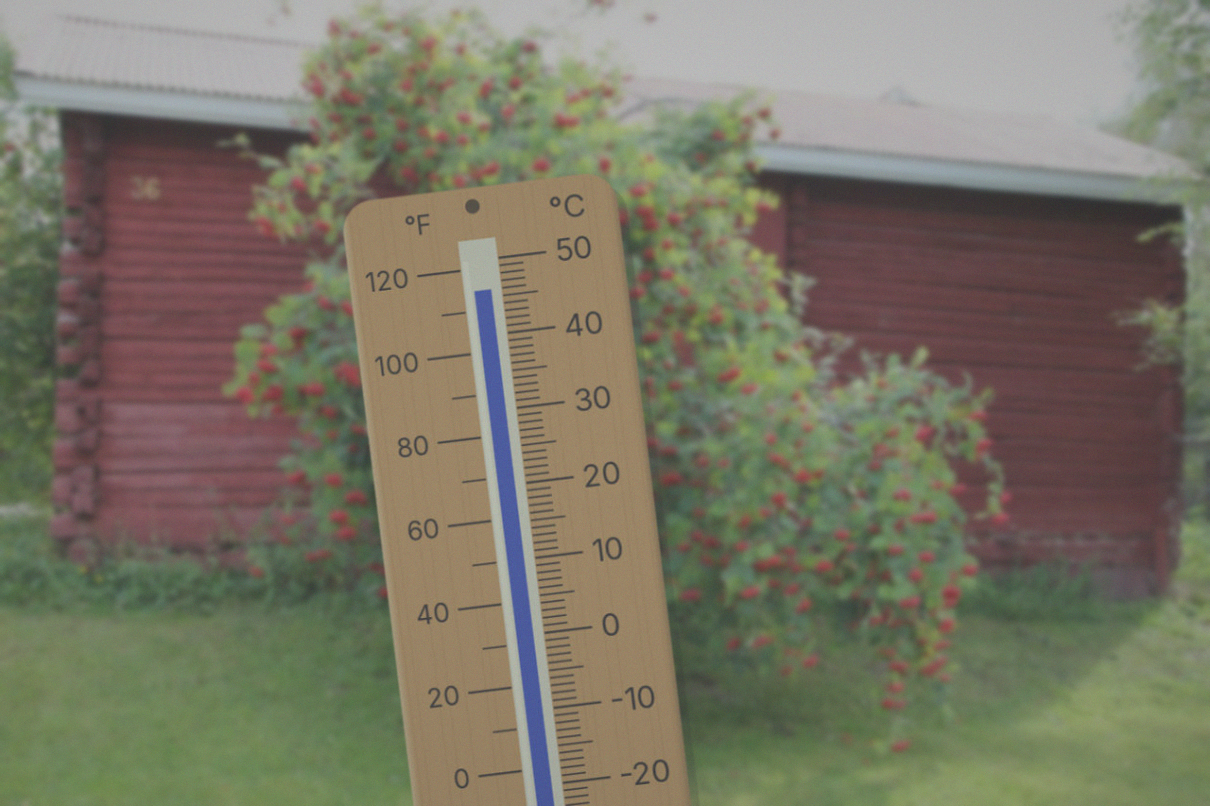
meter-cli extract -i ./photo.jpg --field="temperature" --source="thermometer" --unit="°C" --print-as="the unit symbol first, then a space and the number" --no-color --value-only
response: °C 46
